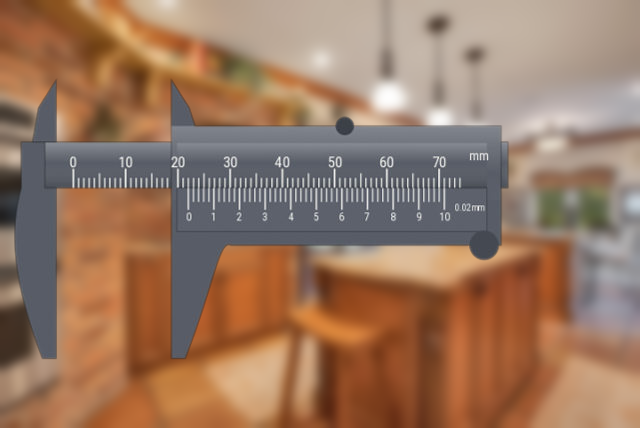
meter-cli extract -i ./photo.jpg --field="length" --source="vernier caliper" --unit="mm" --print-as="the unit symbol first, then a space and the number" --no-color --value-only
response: mm 22.0
